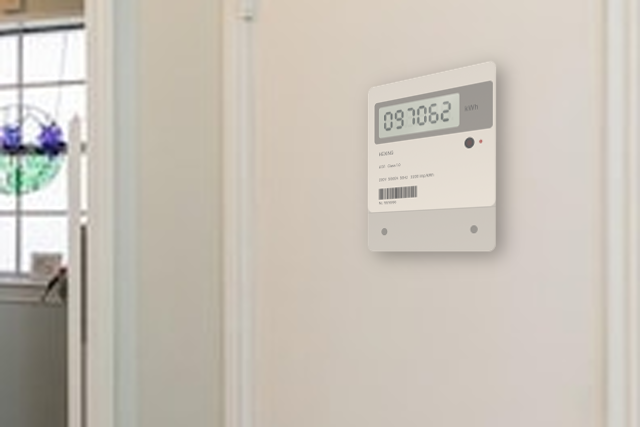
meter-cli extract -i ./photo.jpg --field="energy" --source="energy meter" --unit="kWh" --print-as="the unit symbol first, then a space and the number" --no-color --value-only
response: kWh 97062
